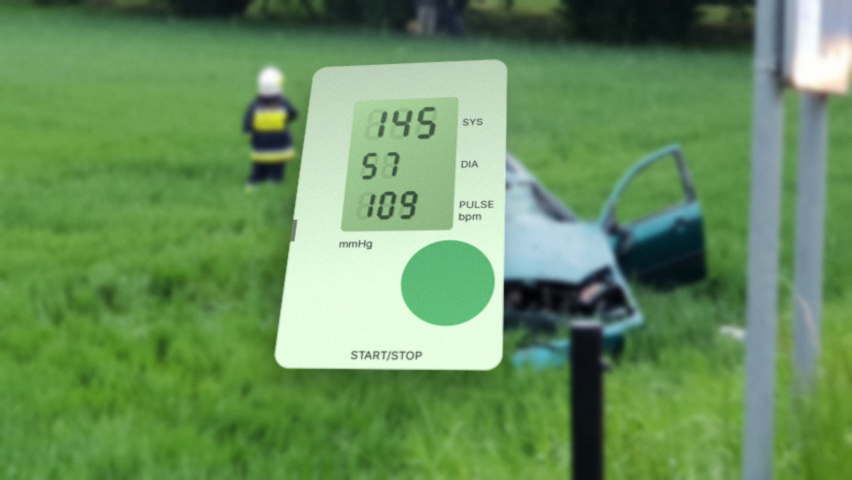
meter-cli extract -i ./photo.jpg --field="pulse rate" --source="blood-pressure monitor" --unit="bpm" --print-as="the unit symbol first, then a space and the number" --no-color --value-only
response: bpm 109
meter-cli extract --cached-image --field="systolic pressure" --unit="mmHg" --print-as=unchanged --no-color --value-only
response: mmHg 145
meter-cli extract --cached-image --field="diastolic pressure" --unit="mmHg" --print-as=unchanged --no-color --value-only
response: mmHg 57
